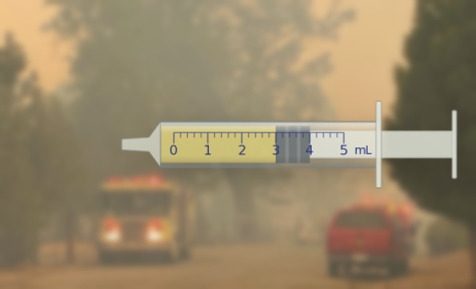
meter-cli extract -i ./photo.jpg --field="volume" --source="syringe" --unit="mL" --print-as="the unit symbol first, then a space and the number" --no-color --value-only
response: mL 3
